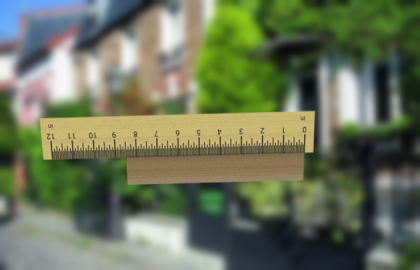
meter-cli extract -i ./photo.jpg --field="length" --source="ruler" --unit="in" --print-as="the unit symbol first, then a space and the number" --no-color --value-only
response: in 8.5
